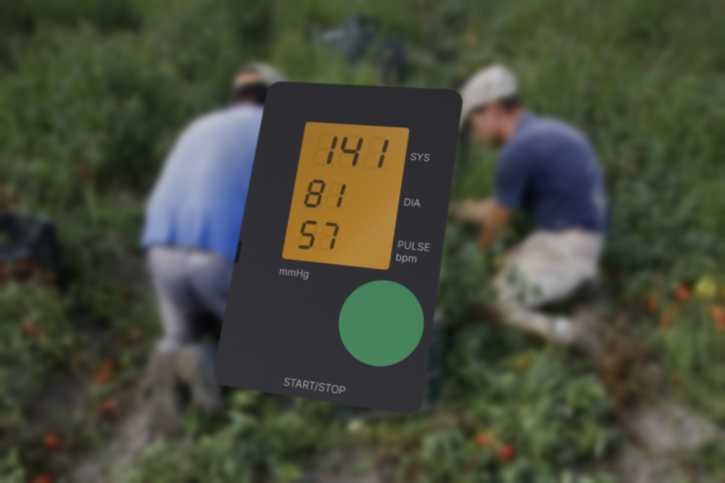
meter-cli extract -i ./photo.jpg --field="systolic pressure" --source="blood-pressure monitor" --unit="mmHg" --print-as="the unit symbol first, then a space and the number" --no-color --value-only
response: mmHg 141
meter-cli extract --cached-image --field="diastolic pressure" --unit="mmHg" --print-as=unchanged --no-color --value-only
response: mmHg 81
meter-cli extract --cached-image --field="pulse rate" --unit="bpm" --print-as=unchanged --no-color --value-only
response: bpm 57
